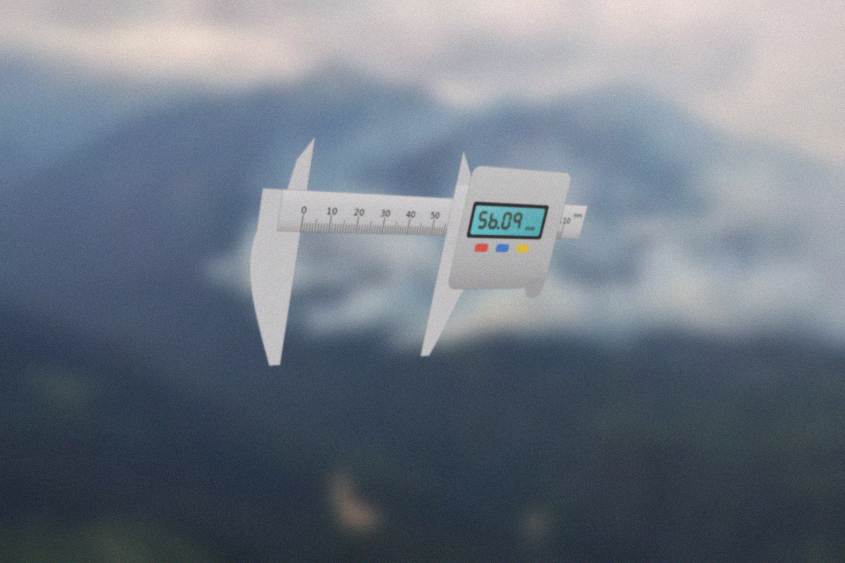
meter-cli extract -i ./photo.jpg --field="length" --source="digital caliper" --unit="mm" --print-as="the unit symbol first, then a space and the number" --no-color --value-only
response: mm 56.09
